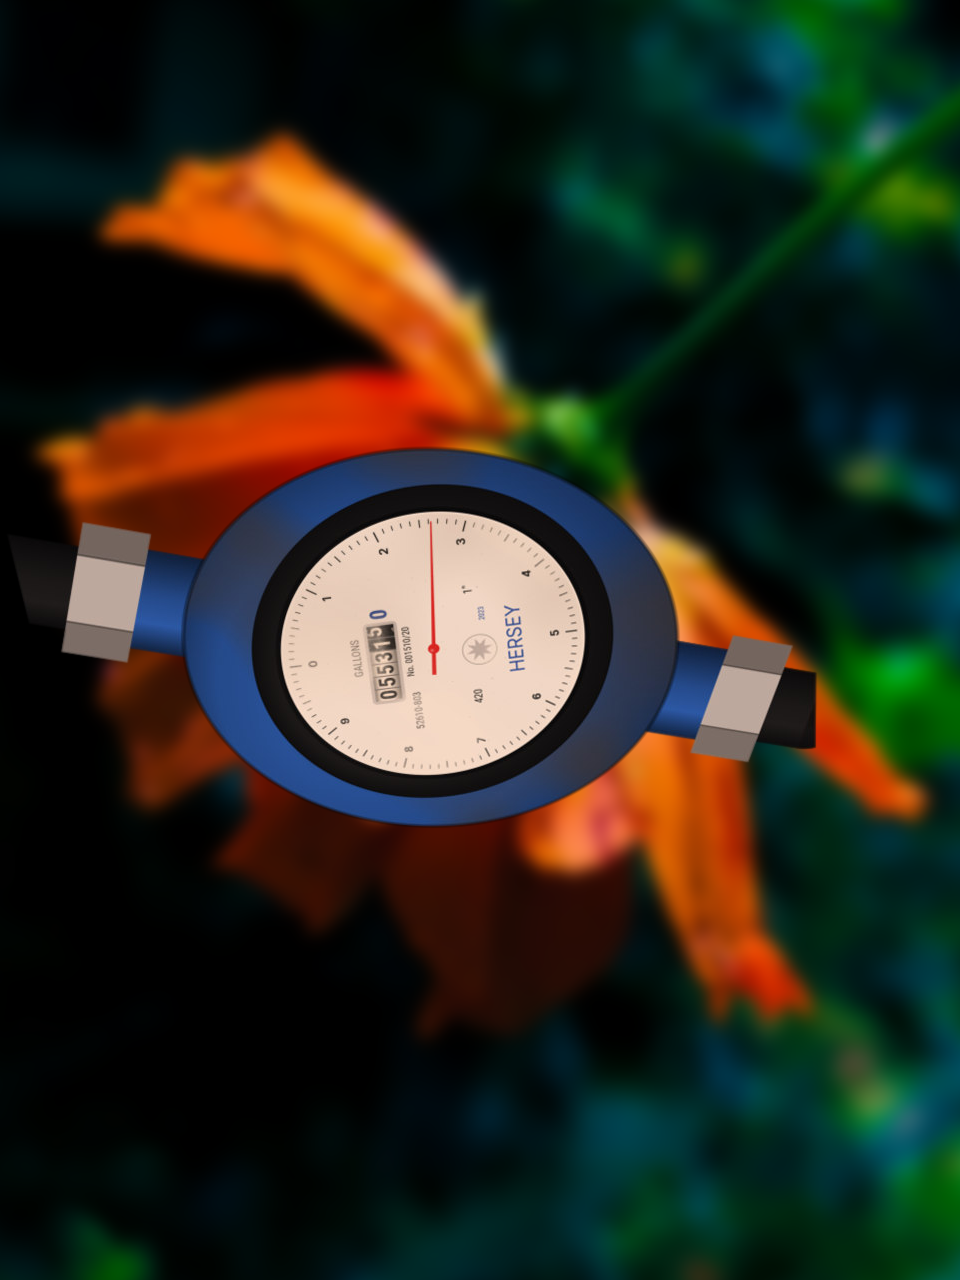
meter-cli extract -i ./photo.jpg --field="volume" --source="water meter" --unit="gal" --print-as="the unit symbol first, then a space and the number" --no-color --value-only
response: gal 553152.6
